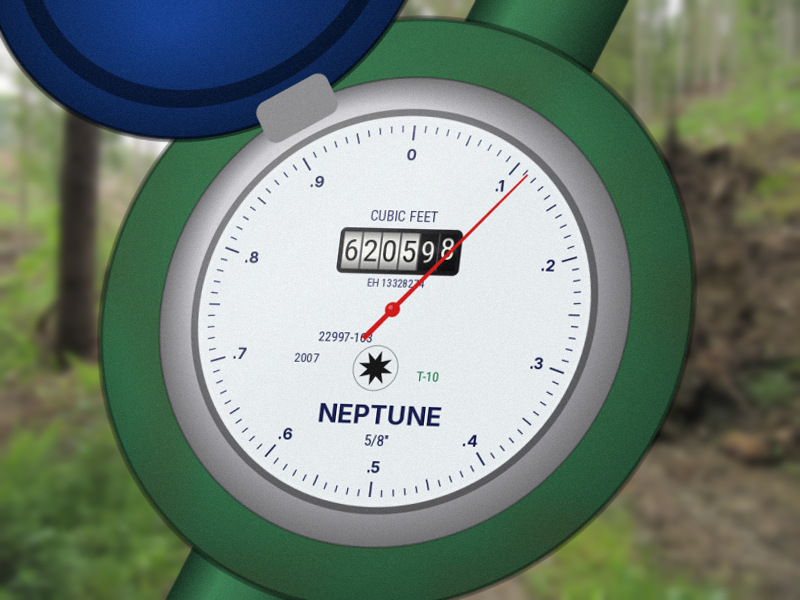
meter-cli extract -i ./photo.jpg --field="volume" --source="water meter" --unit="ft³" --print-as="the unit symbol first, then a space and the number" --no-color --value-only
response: ft³ 620598.11
